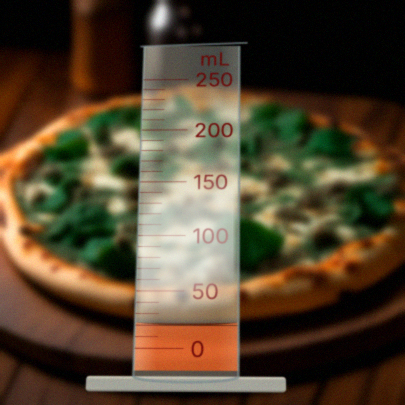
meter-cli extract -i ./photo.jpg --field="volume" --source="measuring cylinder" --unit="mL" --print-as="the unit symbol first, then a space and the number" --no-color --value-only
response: mL 20
